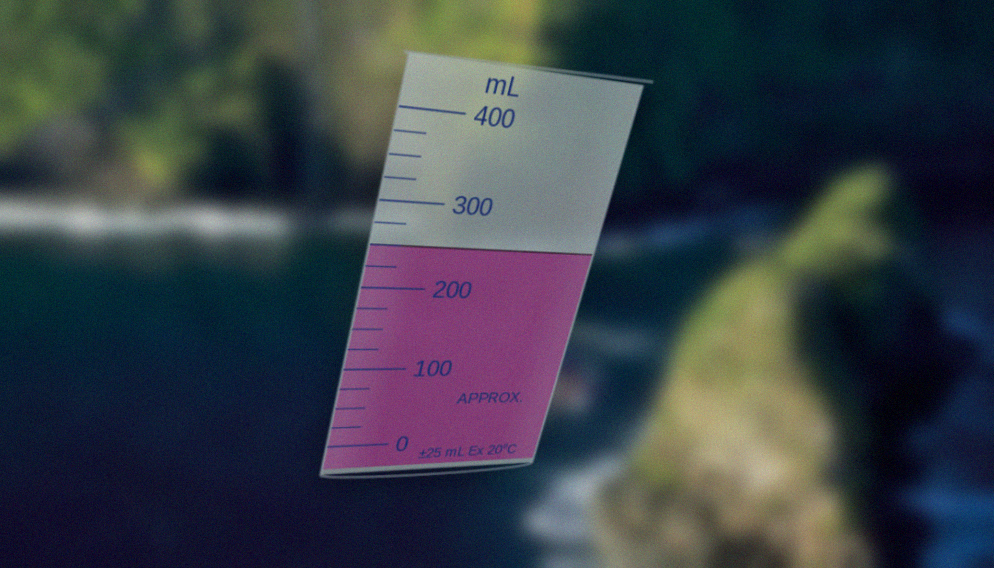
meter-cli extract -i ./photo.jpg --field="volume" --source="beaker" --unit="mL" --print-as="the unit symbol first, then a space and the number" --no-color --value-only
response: mL 250
